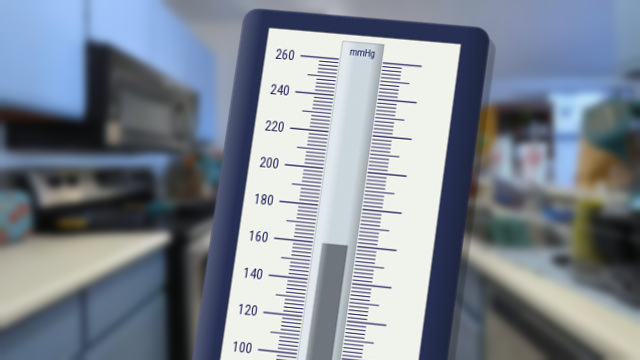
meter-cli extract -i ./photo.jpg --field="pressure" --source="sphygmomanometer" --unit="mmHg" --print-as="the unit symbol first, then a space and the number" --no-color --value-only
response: mmHg 160
